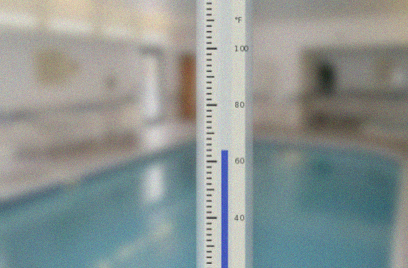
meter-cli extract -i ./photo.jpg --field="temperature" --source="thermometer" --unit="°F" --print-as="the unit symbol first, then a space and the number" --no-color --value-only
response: °F 64
